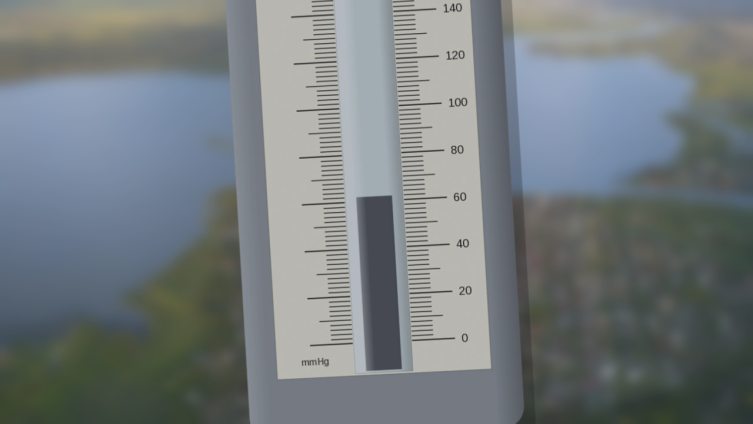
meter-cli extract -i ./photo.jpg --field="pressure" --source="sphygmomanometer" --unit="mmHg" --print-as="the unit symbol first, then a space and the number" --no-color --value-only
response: mmHg 62
